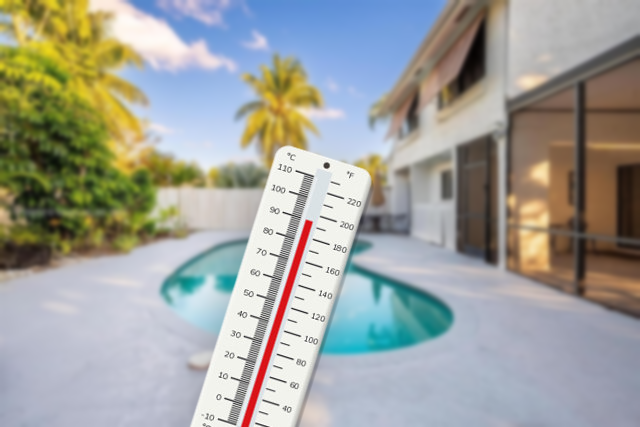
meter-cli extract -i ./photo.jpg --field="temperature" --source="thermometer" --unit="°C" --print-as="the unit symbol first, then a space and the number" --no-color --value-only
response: °C 90
